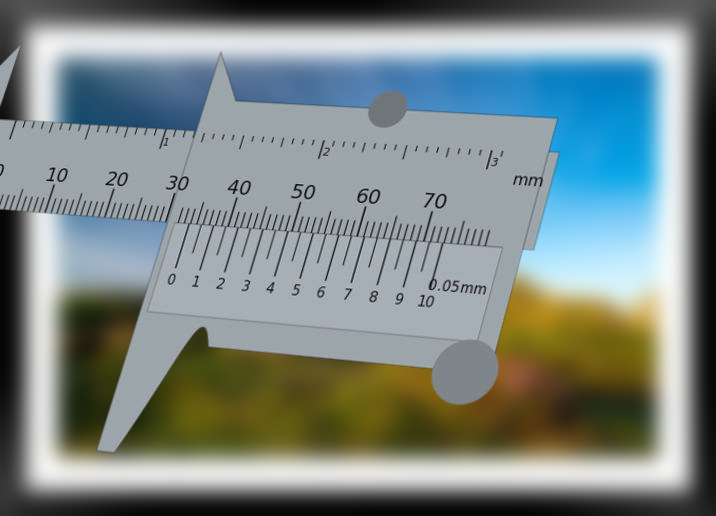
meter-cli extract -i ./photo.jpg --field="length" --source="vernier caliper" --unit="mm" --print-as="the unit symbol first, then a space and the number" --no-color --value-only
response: mm 33.8
